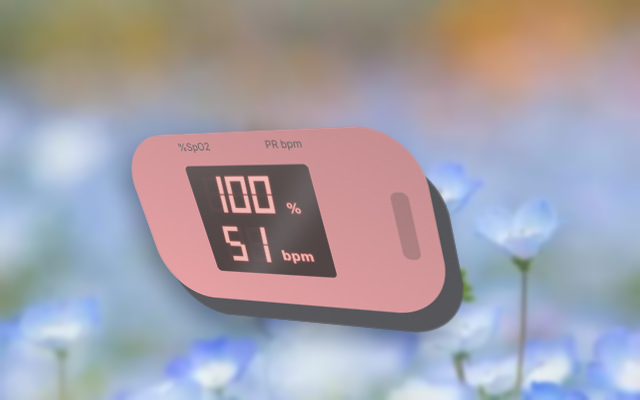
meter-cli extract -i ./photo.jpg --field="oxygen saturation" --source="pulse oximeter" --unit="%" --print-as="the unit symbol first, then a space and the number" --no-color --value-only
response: % 100
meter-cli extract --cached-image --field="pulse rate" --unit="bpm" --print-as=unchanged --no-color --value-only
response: bpm 51
